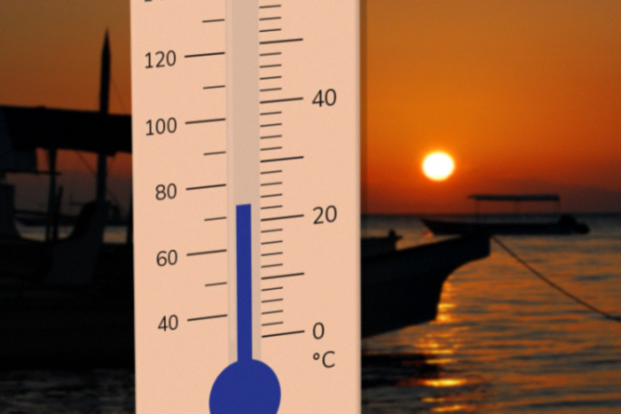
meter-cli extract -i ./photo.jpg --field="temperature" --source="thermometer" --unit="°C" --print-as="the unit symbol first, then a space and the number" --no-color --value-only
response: °C 23
